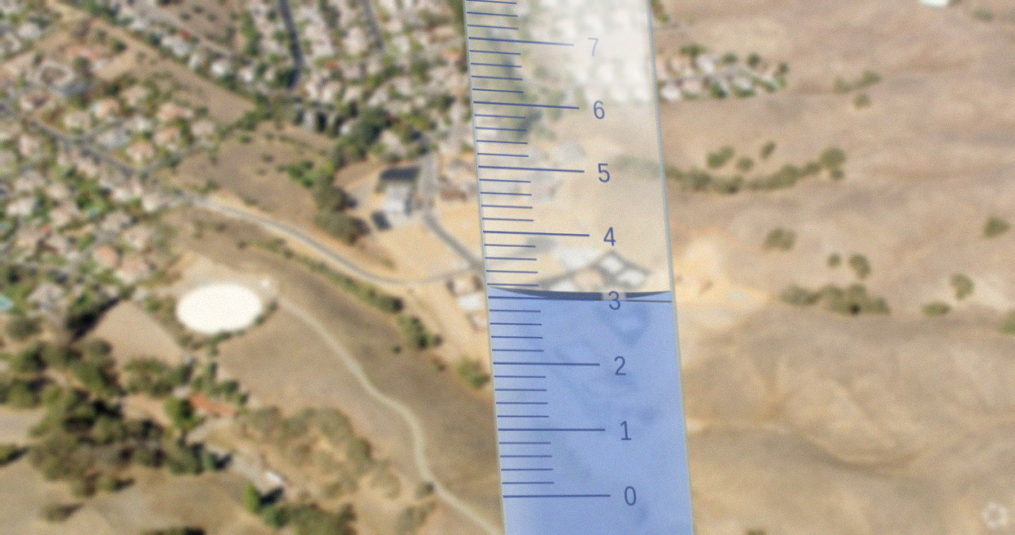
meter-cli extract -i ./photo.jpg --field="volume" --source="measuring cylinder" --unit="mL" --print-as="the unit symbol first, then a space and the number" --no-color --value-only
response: mL 3
